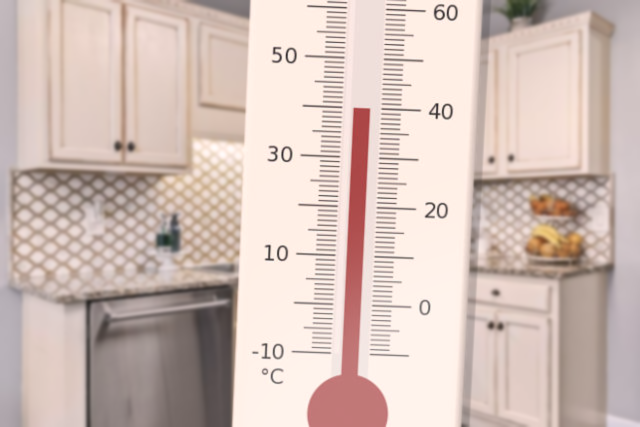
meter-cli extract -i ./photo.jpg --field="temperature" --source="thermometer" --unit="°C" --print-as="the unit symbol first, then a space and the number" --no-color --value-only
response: °C 40
